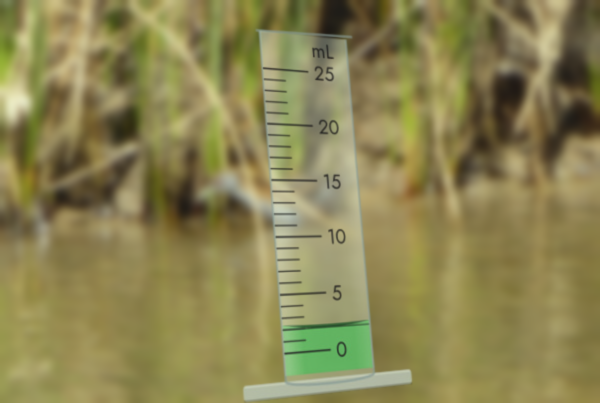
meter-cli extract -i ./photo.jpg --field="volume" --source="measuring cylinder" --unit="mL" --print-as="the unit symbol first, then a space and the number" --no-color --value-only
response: mL 2
